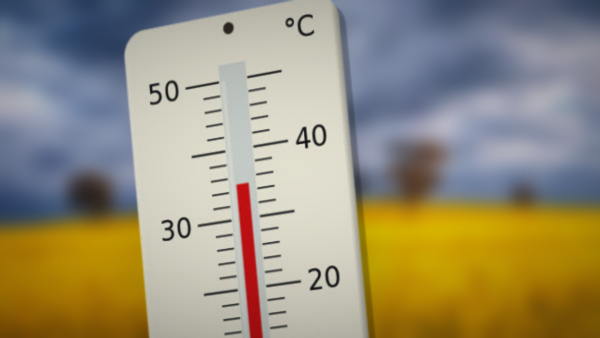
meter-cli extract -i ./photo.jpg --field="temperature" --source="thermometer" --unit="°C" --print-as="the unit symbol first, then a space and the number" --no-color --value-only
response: °C 35
